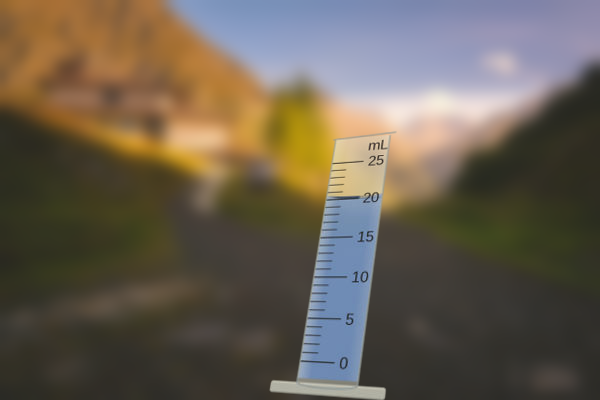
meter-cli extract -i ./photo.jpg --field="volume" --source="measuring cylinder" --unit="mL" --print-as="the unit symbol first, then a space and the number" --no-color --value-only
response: mL 20
